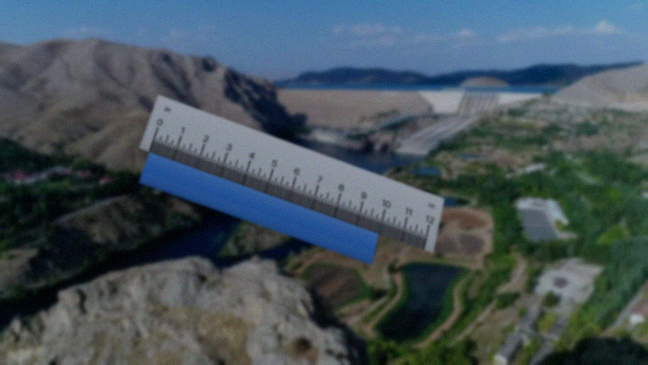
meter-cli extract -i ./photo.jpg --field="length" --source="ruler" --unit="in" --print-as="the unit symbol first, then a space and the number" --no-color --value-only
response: in 10
